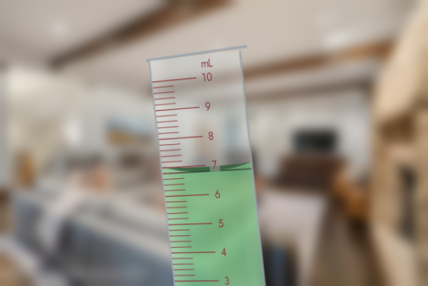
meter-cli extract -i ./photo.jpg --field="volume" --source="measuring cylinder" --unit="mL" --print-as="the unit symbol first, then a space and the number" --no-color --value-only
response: mL 6.8
